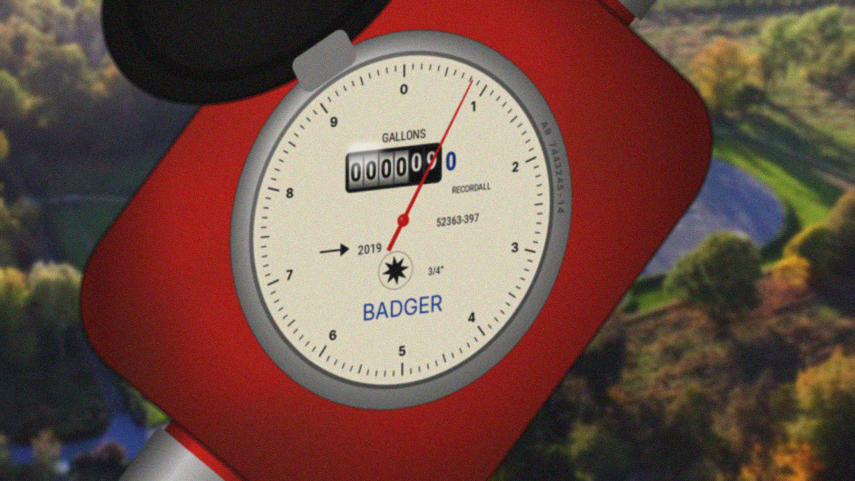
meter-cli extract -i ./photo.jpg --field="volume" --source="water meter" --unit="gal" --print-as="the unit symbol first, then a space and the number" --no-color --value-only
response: gal 90.8
